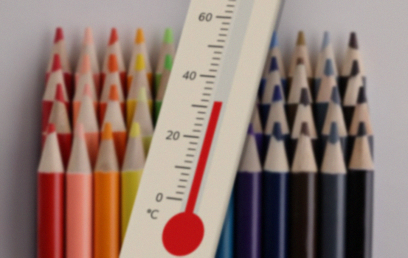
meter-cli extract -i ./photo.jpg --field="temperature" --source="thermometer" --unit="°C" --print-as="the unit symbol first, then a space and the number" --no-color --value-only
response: °C 32
